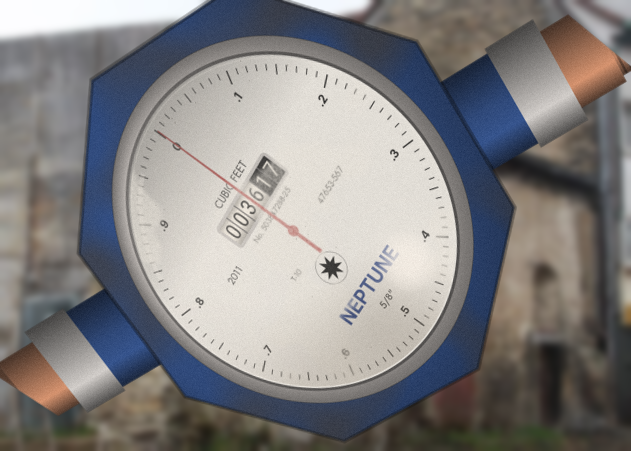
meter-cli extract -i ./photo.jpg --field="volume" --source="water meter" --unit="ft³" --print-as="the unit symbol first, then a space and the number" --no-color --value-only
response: ft³ 3617.00
